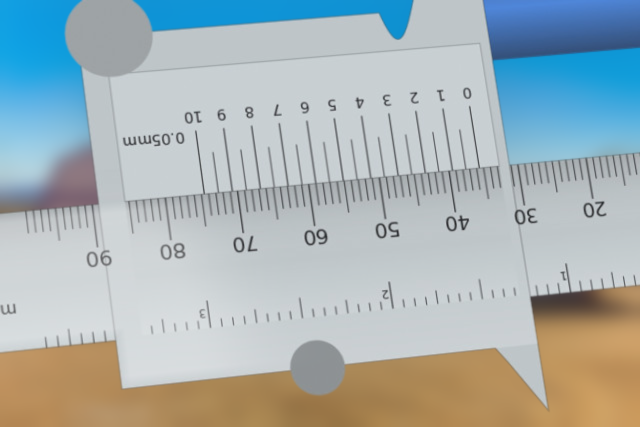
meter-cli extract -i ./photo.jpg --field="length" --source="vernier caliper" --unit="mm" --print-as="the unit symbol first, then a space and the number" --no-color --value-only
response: mm 35.6
